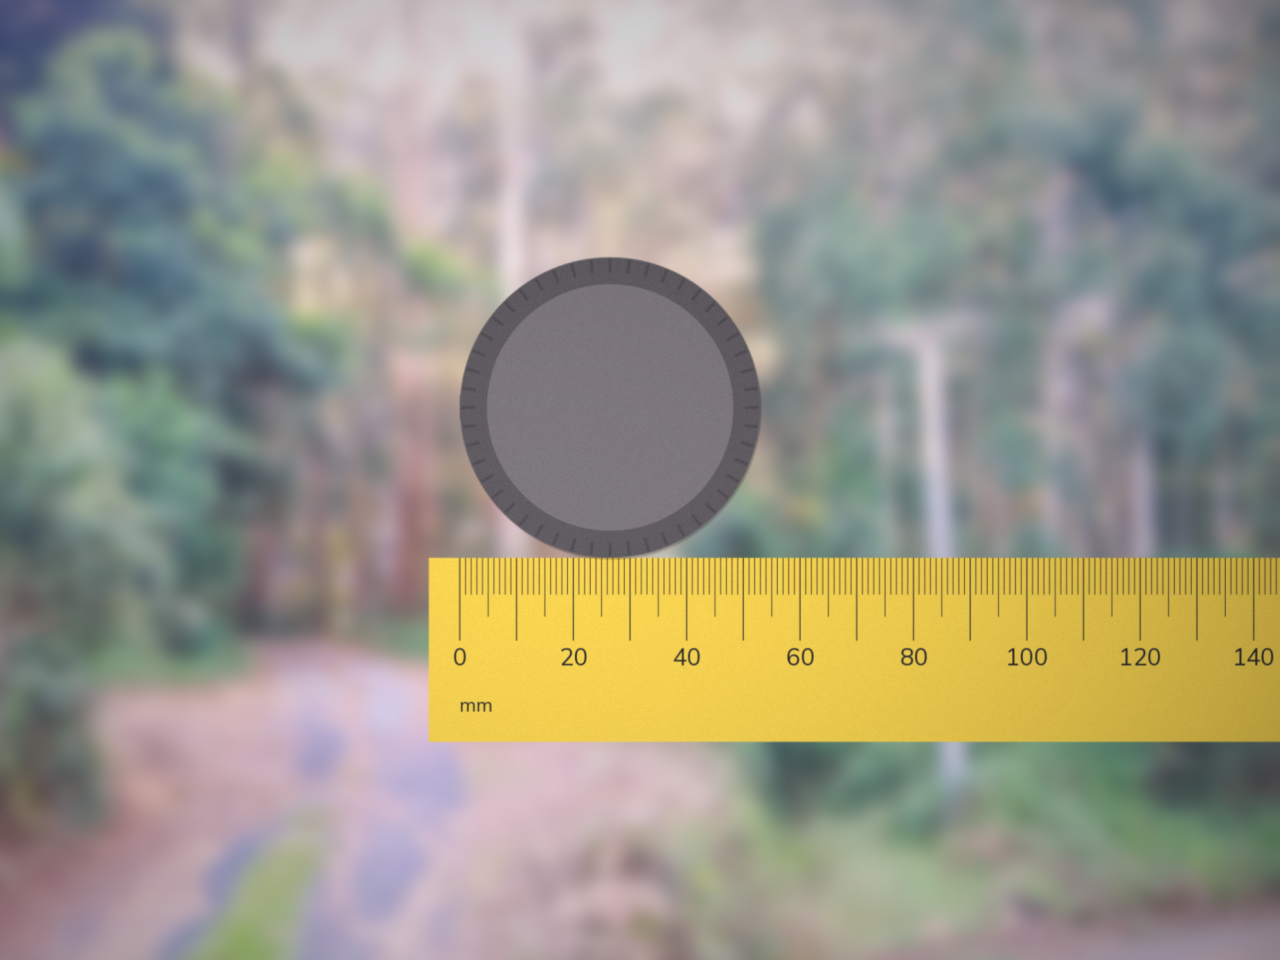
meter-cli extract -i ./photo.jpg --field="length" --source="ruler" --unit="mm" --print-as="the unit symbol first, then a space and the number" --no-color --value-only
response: mm 53
